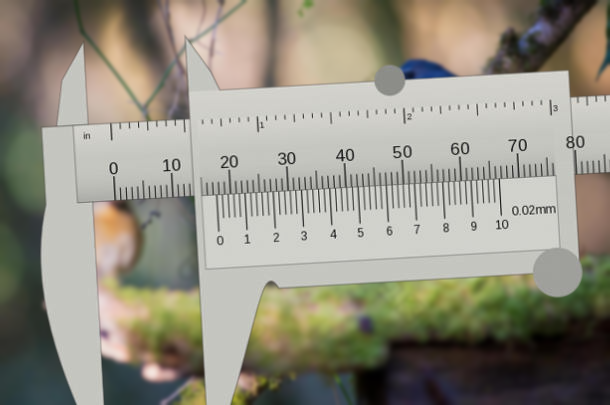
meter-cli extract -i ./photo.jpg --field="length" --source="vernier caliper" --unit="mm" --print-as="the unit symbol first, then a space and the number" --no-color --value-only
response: mm 17.6
